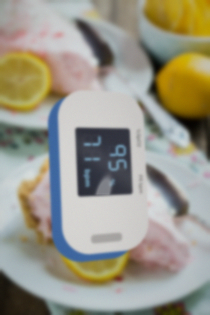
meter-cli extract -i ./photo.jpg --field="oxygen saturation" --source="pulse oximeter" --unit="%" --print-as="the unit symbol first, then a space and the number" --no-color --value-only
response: % 95
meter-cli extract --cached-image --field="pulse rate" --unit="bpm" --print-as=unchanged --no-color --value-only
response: bpm 71
